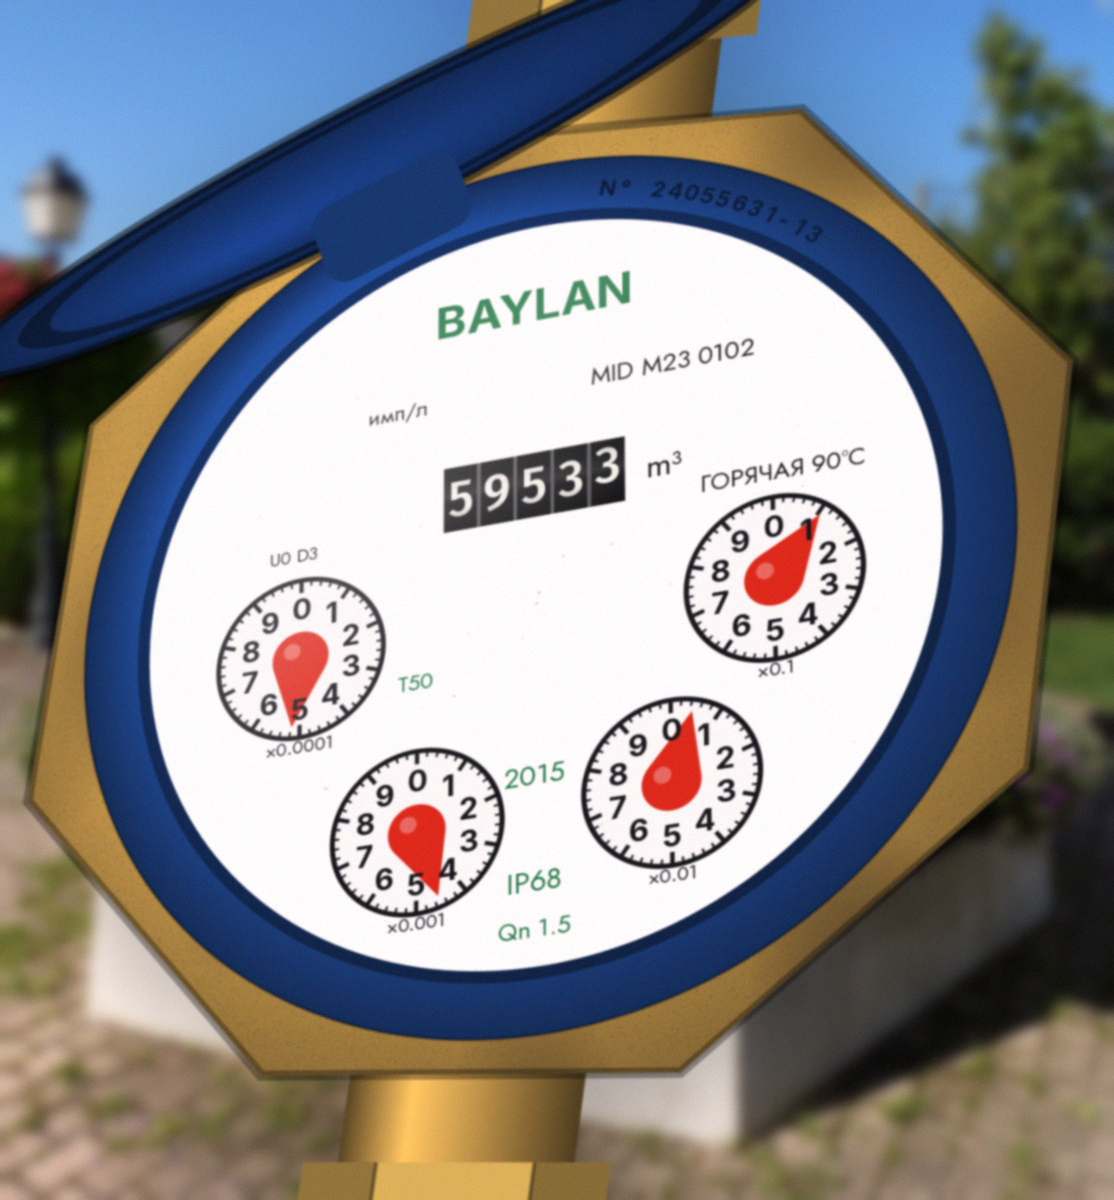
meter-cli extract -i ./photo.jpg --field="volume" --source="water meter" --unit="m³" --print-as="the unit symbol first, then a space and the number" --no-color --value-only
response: m³ 59533.1045
